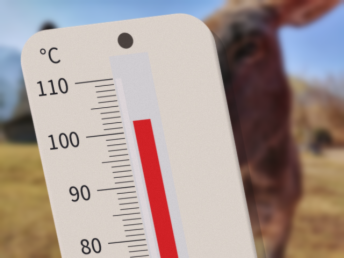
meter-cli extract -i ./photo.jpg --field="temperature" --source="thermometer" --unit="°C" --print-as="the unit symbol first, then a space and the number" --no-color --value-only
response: °C 102
